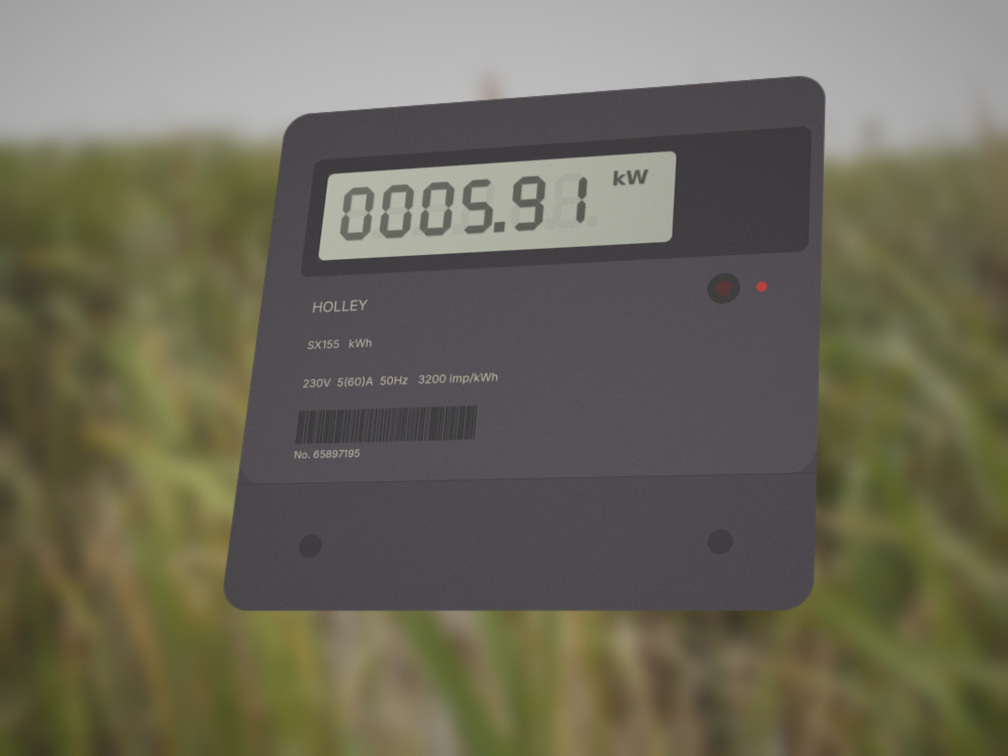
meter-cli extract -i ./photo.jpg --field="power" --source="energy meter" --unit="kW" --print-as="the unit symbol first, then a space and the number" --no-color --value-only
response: kW 5.91
